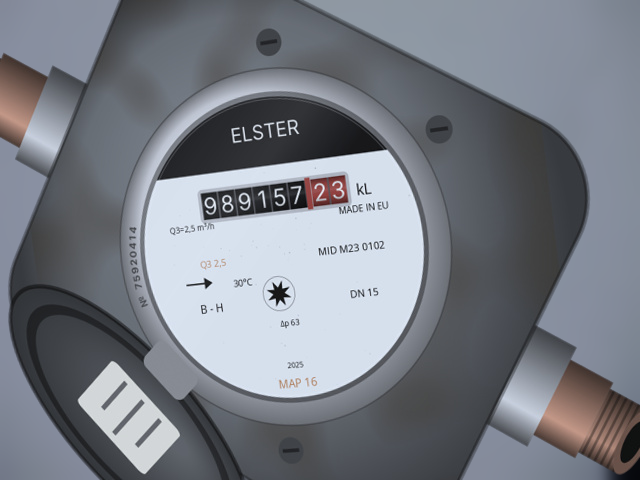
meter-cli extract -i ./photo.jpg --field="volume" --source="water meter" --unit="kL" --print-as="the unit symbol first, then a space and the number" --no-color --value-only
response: kL 989157.23
